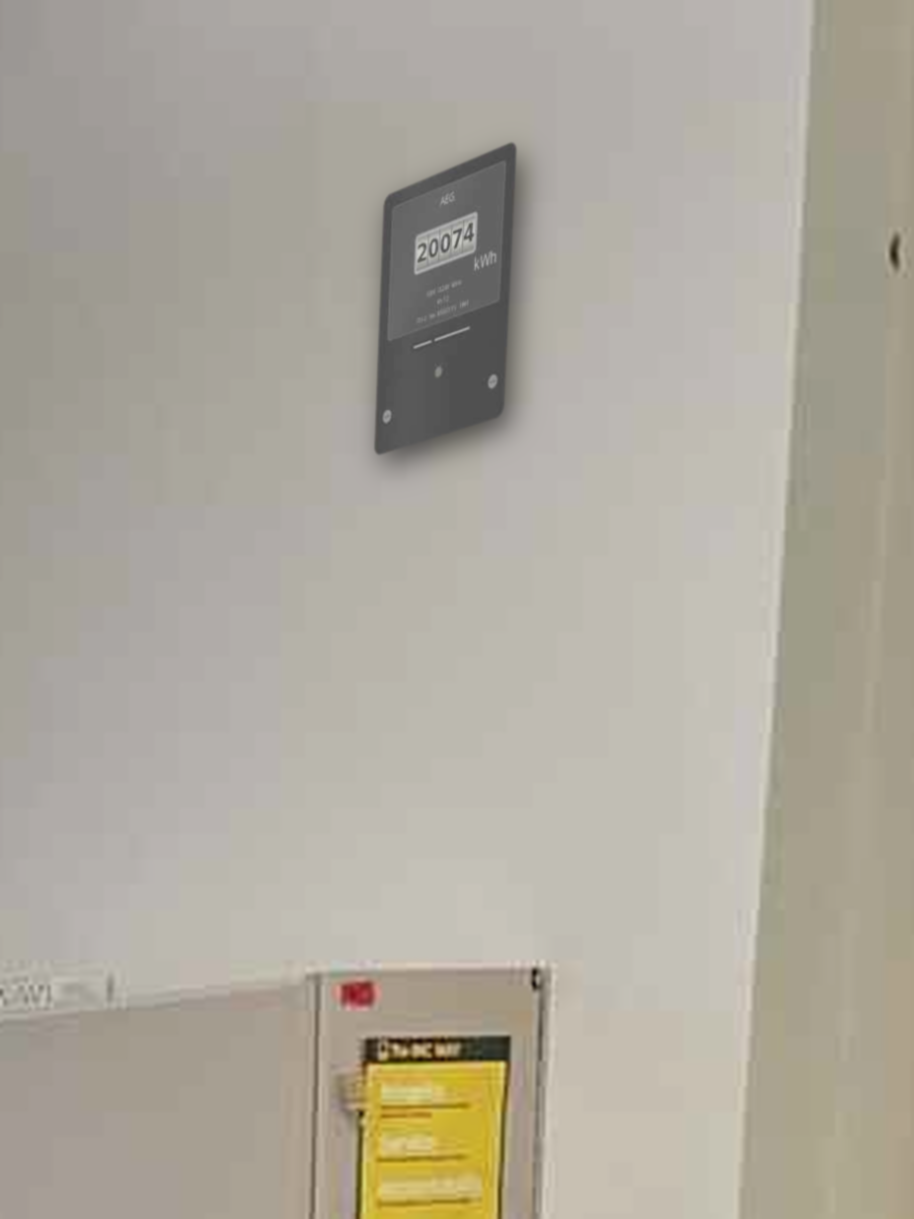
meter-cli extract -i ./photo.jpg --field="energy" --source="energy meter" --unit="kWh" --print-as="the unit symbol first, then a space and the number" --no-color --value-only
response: kWh 20074
